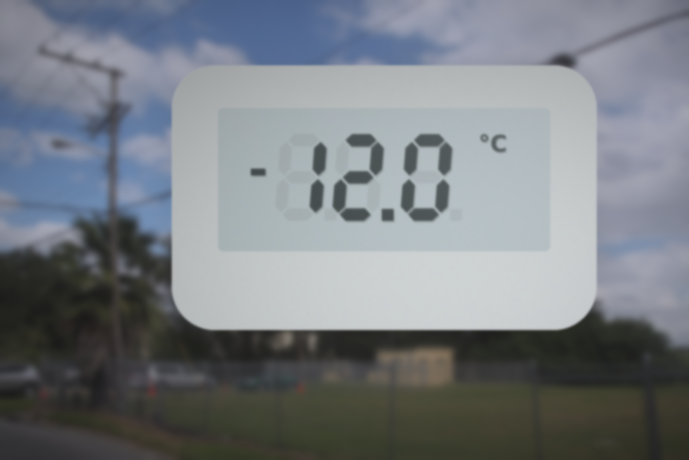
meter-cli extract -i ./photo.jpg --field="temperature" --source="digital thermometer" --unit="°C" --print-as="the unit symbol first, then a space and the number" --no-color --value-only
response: °C -12.0
